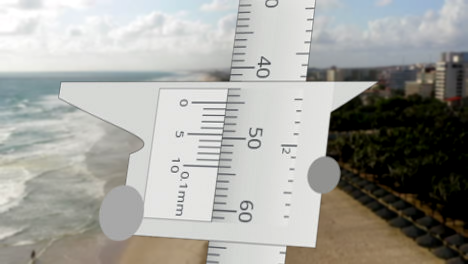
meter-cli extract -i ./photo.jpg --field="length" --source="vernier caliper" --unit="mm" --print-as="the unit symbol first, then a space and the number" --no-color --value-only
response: mm 45.0
